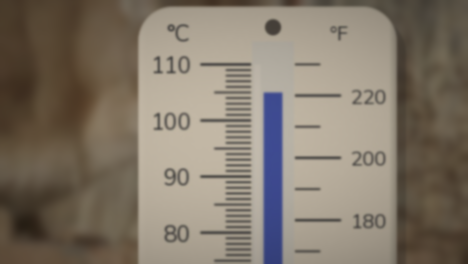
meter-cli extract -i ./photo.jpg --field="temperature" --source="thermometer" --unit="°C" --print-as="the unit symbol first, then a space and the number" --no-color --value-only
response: °C 105
